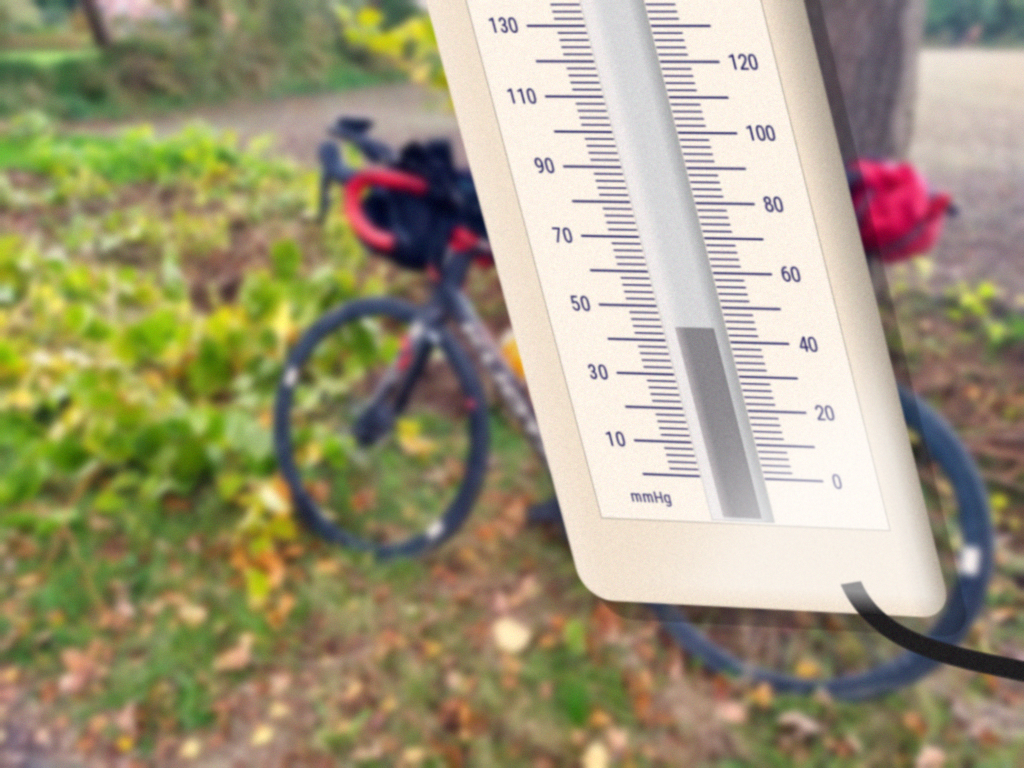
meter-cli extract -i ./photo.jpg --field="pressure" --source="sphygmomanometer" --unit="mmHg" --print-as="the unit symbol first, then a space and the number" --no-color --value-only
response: mmHg 44
